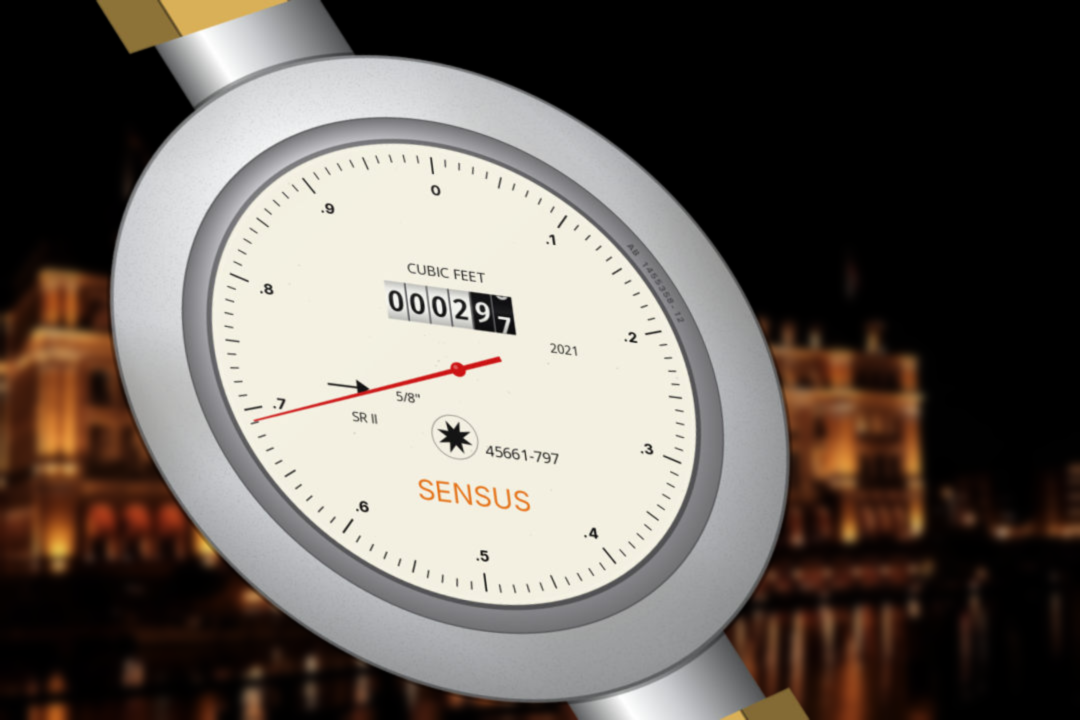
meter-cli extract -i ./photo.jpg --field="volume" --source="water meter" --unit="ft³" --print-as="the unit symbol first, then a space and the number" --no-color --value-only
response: ft³ 296.69
